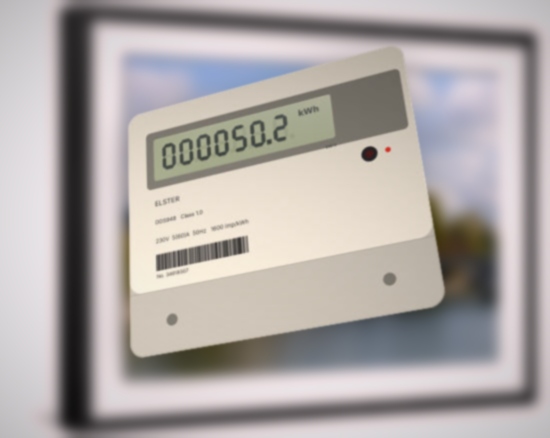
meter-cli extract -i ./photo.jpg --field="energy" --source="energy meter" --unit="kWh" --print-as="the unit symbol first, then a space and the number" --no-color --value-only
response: kWh 50.2
